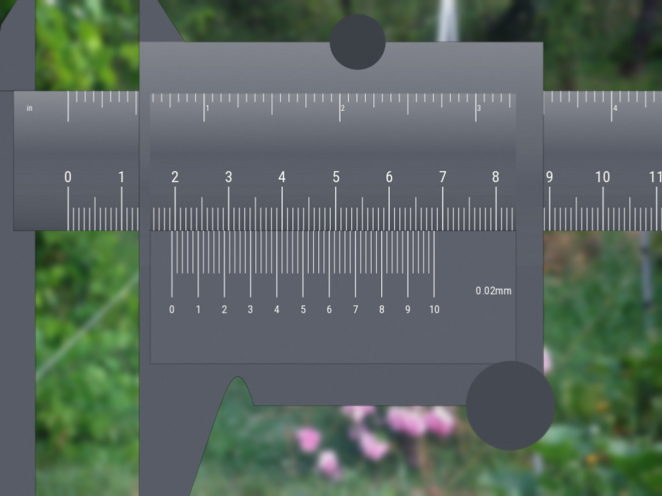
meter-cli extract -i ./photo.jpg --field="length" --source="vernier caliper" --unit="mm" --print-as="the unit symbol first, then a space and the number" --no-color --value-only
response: mm 19.4
